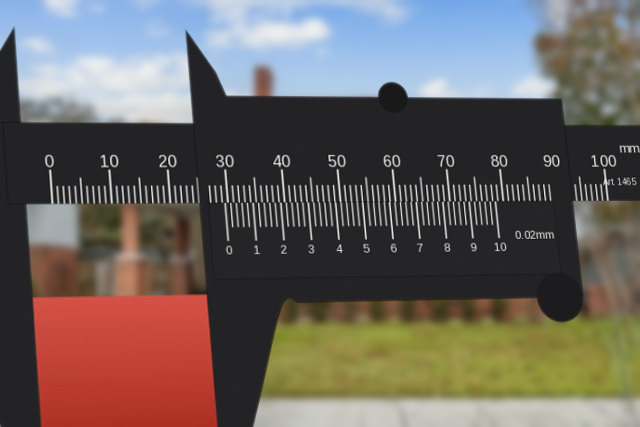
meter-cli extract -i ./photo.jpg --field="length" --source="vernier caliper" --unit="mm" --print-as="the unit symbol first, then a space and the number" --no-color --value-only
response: mm 29.5
